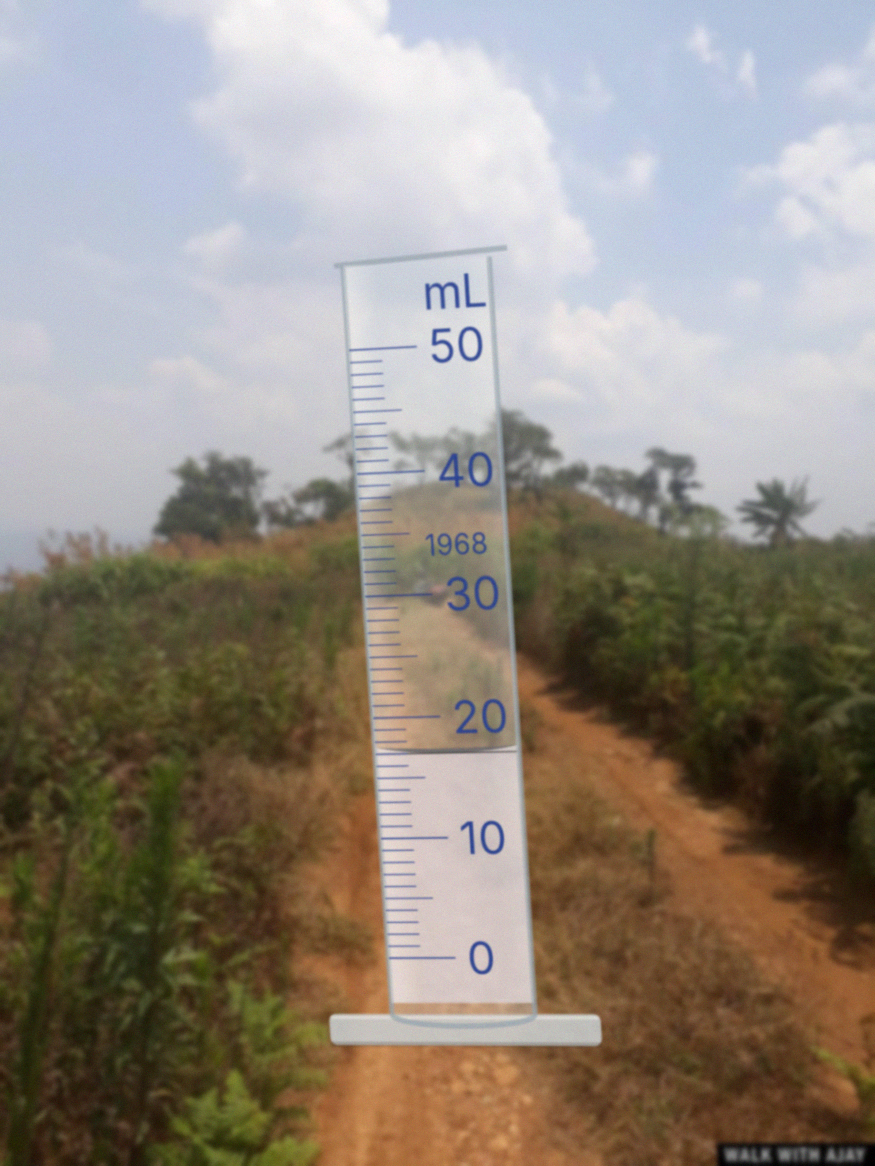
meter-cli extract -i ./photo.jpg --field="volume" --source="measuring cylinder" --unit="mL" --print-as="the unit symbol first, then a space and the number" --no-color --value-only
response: mL 17
